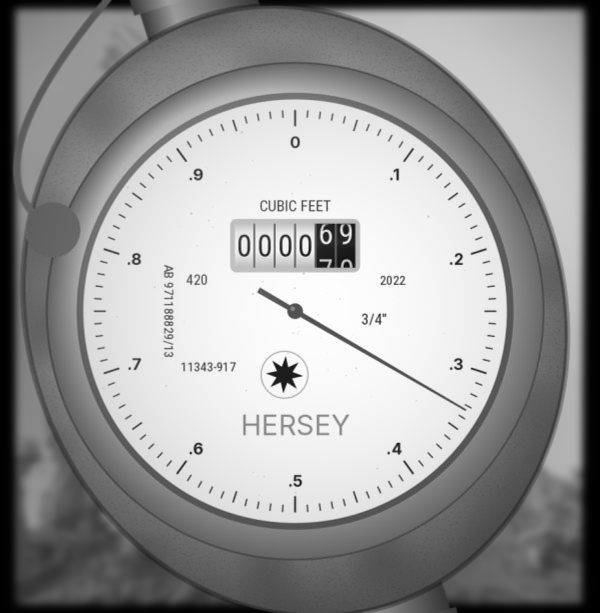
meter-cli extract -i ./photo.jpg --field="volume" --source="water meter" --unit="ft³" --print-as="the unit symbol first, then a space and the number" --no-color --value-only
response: ft³ 69.33
